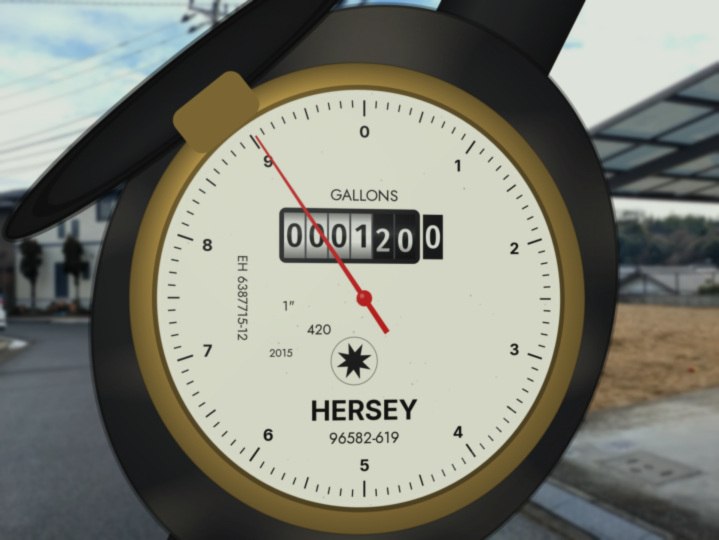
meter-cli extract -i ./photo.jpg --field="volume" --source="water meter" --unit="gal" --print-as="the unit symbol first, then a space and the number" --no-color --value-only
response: gal 1199.0
